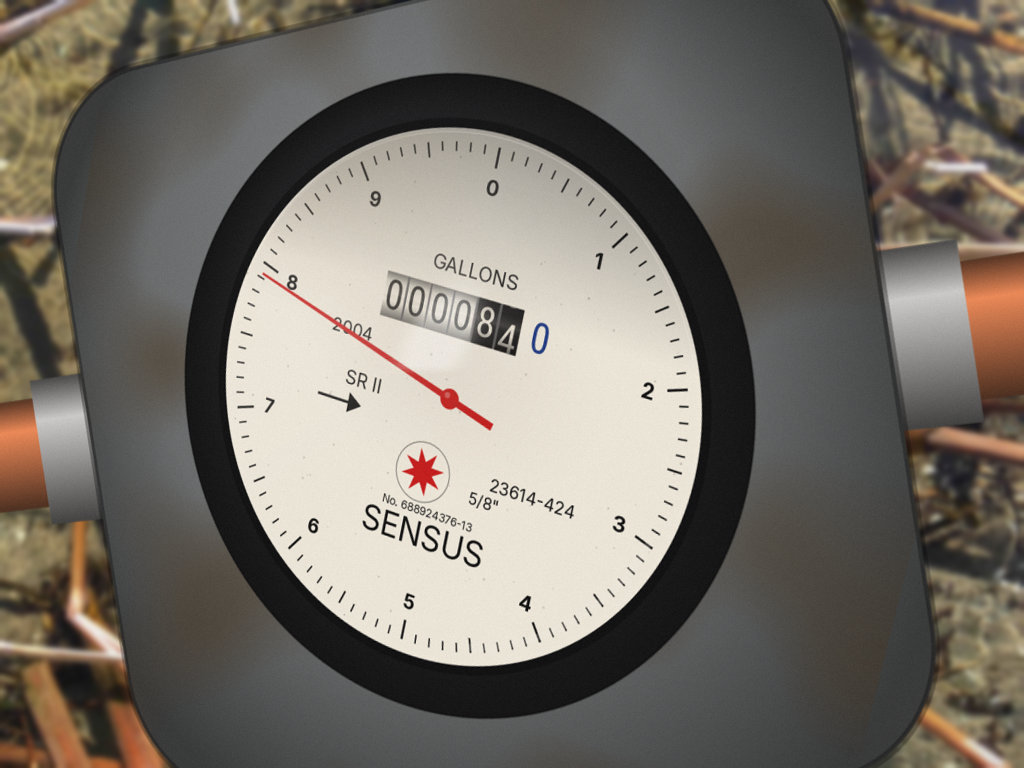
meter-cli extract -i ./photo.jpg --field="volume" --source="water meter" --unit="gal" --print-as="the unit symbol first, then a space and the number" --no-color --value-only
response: gal 837.9
